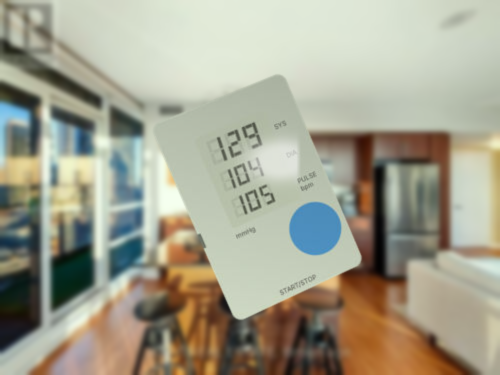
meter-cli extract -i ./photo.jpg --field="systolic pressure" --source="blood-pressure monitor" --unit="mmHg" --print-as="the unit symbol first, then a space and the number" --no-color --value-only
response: mmHg 129
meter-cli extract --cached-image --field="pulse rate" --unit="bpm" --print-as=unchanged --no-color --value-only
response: bpm 105
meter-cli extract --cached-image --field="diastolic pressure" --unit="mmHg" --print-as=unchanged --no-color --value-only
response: mmHg 104
